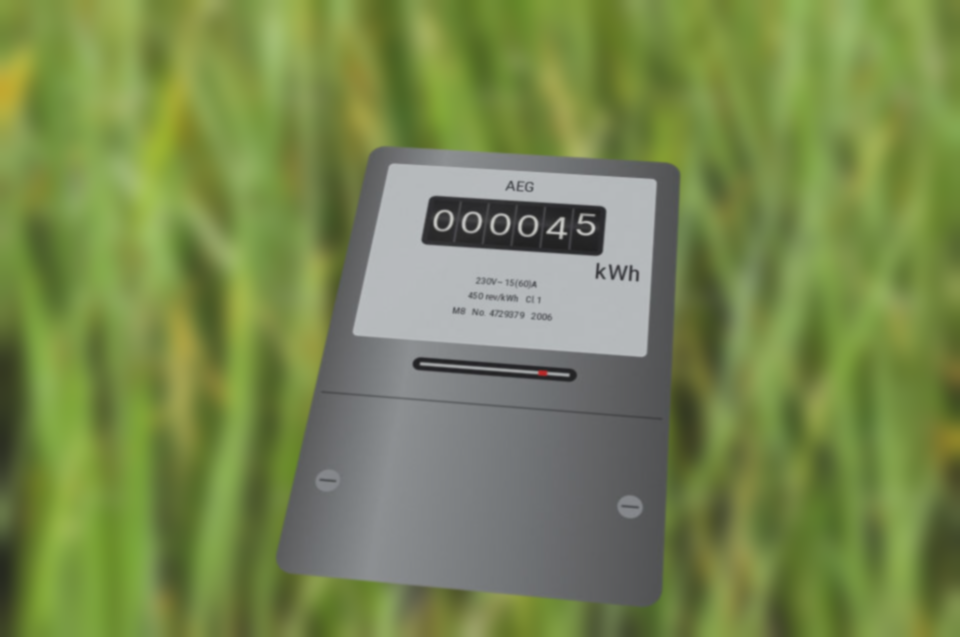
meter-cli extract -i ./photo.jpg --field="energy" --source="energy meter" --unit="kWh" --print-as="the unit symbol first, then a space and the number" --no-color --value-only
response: kWh 45
